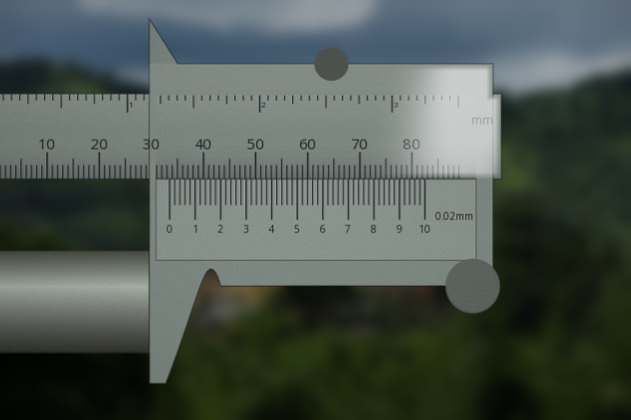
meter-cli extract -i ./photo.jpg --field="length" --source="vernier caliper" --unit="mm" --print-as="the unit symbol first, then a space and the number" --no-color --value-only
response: mm 33.5
